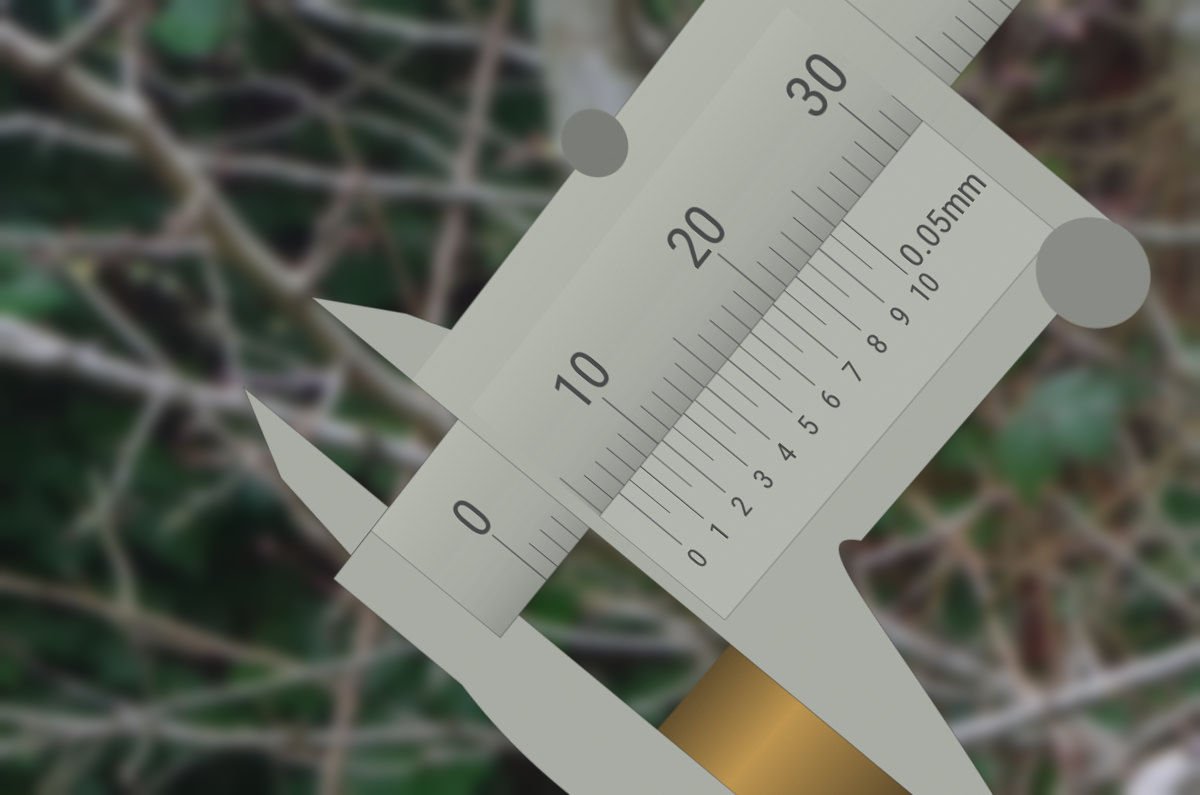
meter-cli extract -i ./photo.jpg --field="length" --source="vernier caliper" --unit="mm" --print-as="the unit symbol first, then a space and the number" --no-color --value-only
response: mm 6.5
